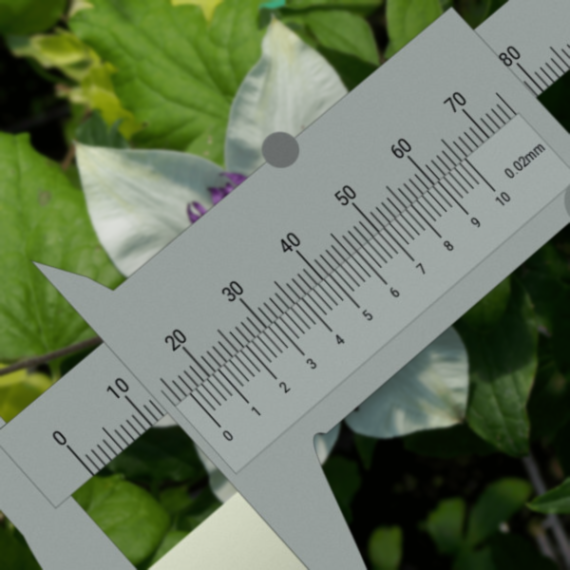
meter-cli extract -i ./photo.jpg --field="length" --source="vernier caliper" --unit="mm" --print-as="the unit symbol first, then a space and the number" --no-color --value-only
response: mm 16.6
